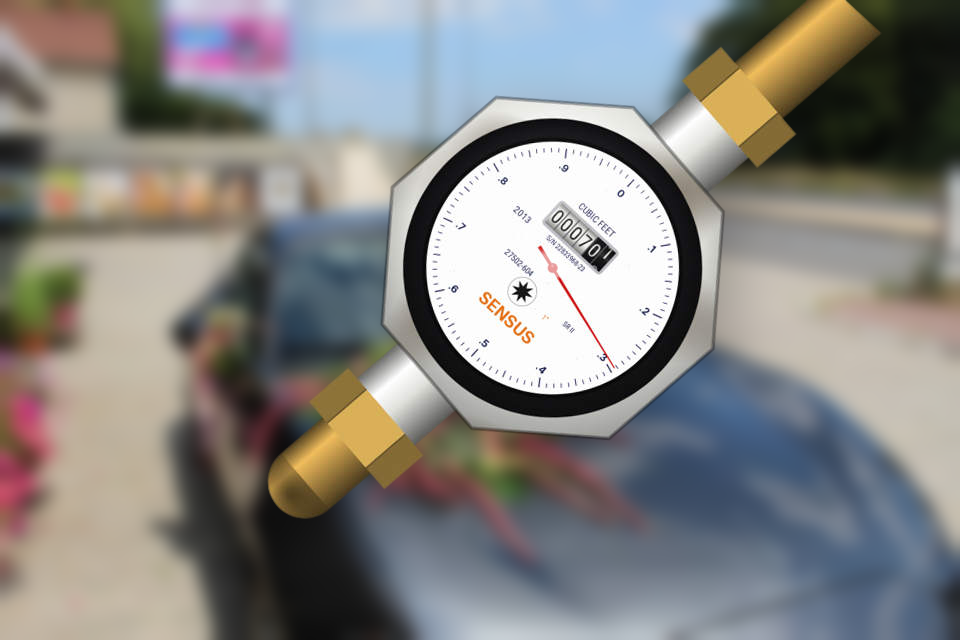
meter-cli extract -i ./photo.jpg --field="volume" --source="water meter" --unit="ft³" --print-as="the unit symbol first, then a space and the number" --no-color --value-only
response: ft³ 701.29
